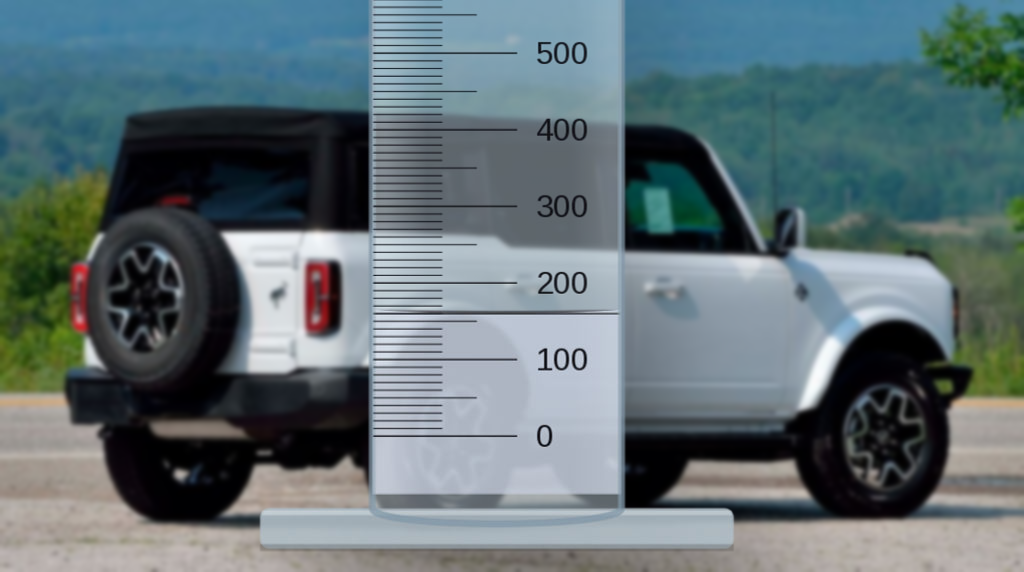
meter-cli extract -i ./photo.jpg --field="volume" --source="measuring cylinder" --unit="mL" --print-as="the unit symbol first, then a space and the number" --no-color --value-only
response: mL 160
